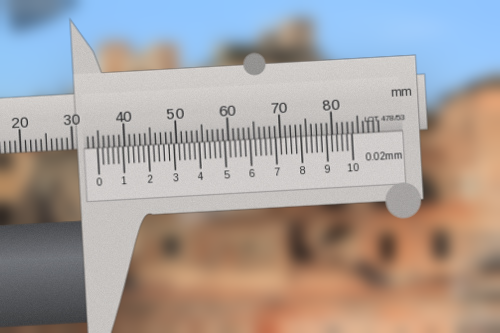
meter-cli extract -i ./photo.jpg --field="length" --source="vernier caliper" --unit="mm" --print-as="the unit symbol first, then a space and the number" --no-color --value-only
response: mm 34.8
